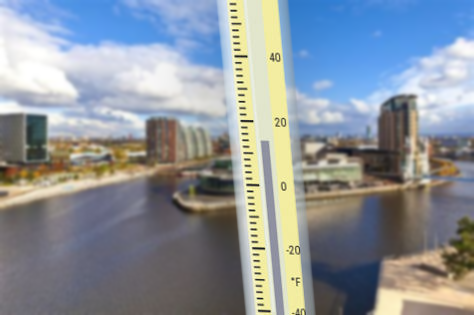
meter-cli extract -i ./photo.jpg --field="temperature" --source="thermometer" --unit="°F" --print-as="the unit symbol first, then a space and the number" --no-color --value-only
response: °F 14
